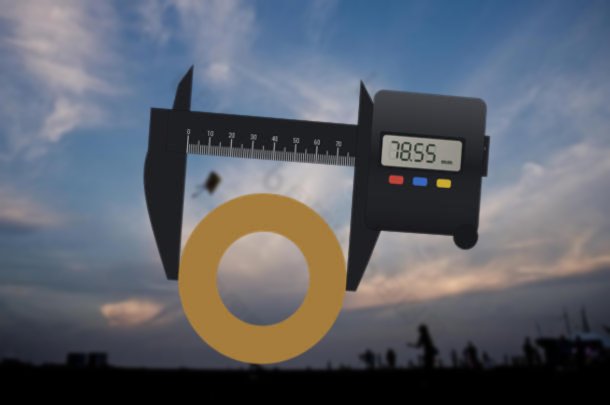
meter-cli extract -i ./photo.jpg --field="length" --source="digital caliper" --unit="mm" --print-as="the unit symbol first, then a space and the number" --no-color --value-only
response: mm 78.55
